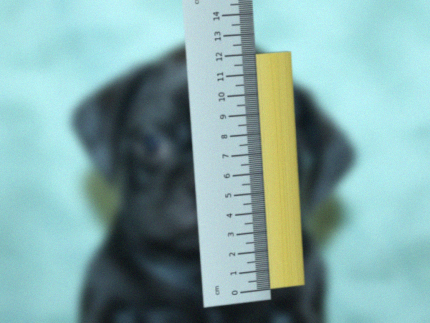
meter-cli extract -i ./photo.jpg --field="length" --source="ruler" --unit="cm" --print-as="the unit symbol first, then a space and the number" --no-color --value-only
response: cm 12
